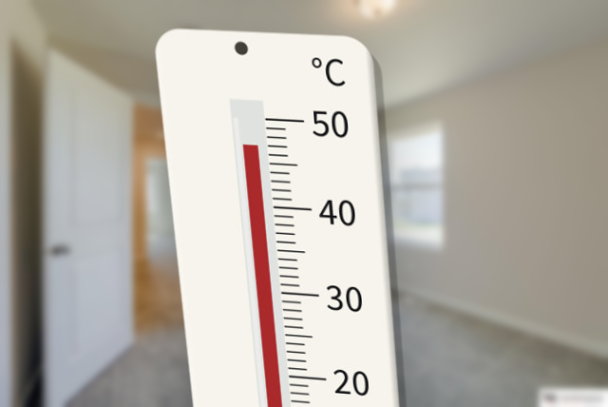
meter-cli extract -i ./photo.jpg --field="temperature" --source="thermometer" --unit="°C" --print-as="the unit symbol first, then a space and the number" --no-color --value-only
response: °C 47
